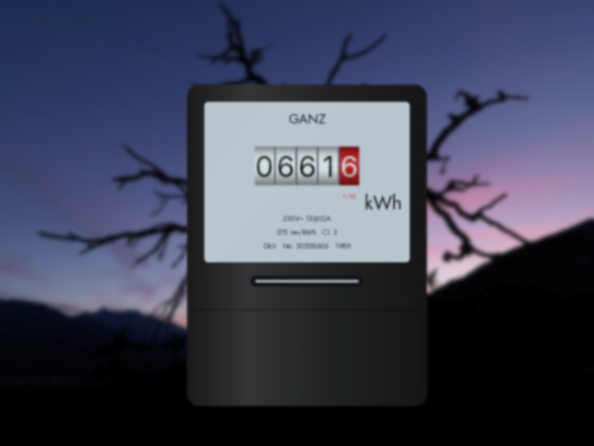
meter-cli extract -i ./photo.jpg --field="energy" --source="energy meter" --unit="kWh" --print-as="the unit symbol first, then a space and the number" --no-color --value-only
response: kWh 661.6
